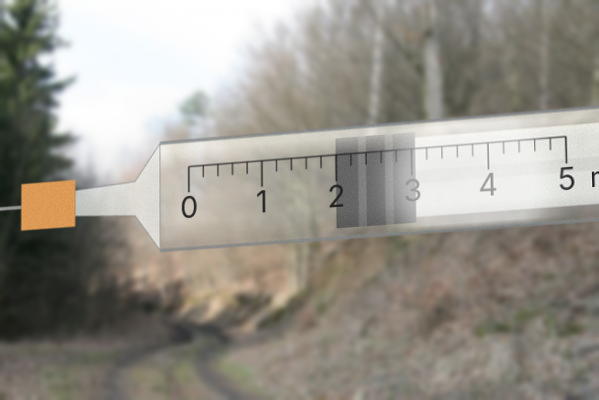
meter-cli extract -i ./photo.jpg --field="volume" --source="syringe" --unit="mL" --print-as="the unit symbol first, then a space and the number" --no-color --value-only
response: mL 2
